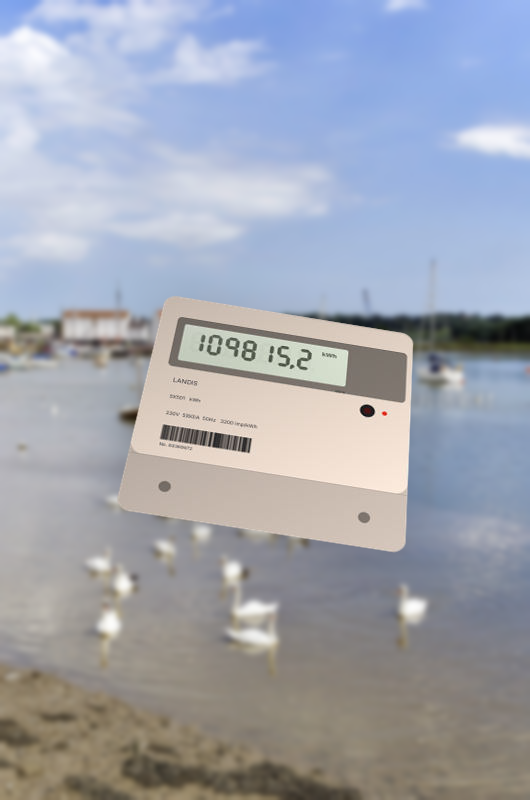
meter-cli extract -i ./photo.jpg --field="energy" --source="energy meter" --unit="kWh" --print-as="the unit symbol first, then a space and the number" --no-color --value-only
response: kWh 109815.2
